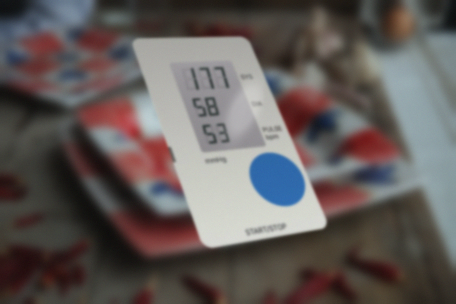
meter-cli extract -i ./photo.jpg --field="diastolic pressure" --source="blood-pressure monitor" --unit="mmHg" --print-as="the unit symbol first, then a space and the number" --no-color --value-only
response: mmHg 58
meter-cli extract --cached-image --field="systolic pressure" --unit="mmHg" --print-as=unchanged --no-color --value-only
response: mmHg 177
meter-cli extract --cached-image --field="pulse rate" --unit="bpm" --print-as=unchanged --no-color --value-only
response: bpm 53
